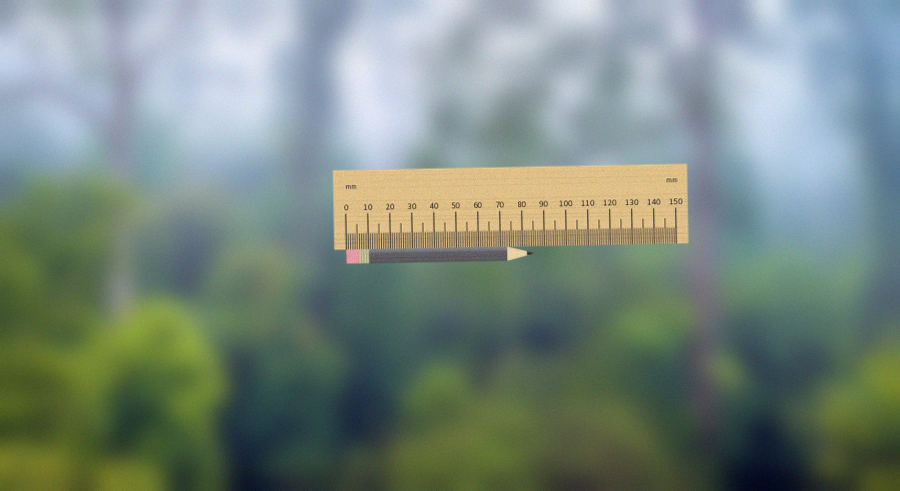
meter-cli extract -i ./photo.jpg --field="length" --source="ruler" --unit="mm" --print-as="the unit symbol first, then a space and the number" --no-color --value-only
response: mm 85
